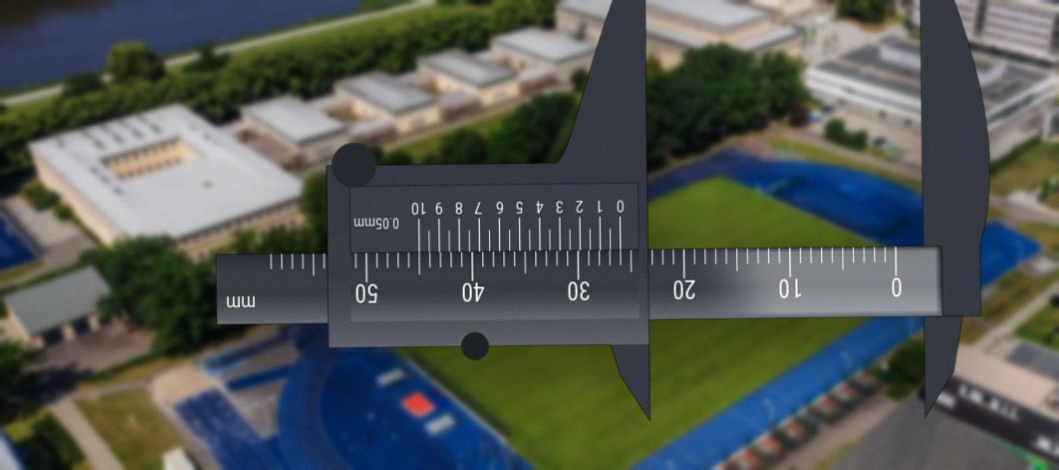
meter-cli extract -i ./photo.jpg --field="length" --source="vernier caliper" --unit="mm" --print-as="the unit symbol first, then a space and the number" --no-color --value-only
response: mm 26.0
